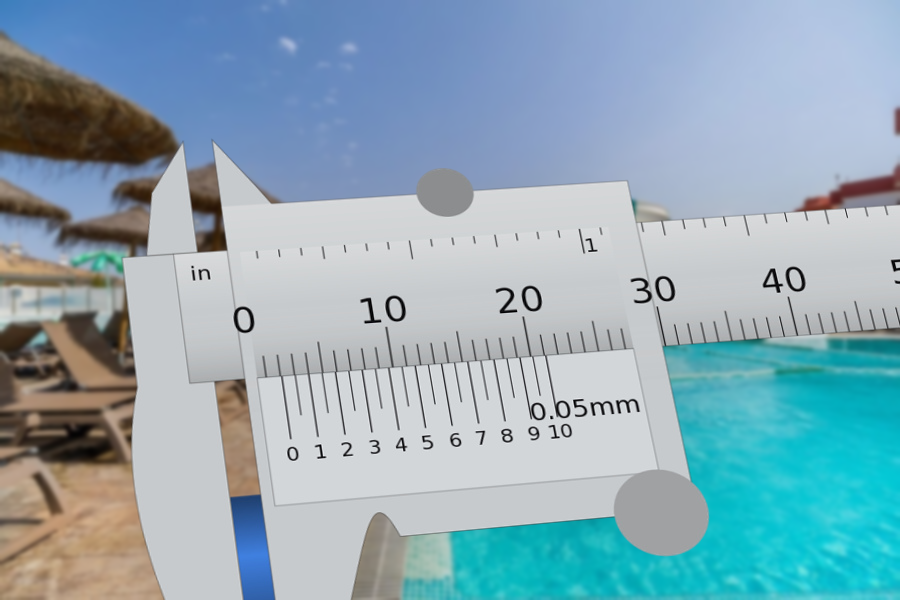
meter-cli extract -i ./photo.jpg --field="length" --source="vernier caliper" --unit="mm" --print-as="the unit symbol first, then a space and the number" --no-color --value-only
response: mm 2.1
